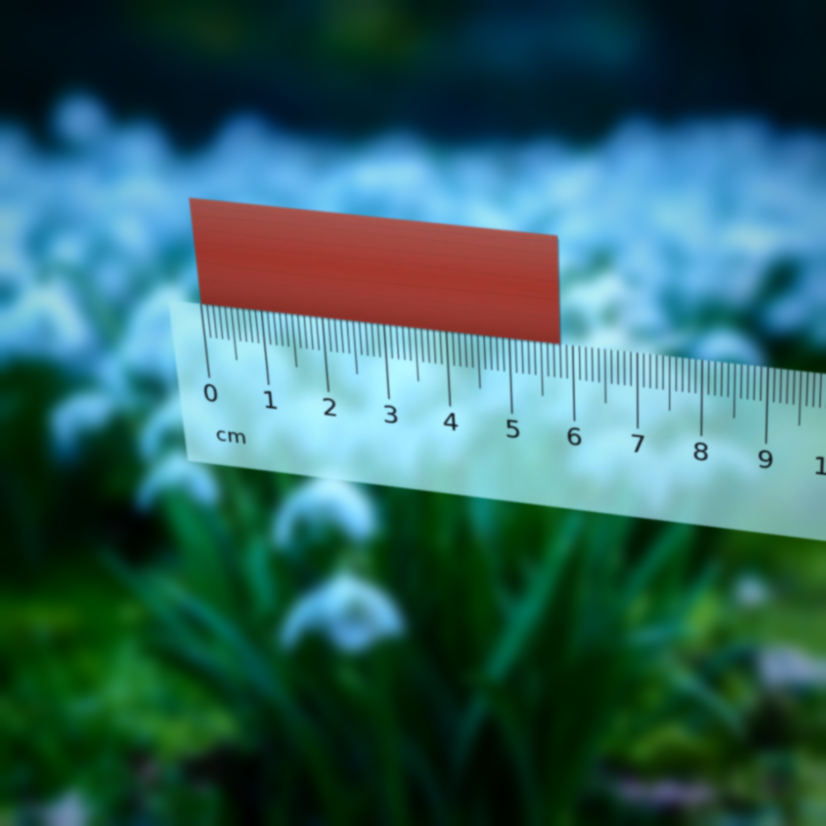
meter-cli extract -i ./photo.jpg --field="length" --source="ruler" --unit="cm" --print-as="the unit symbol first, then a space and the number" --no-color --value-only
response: cm 5.8
